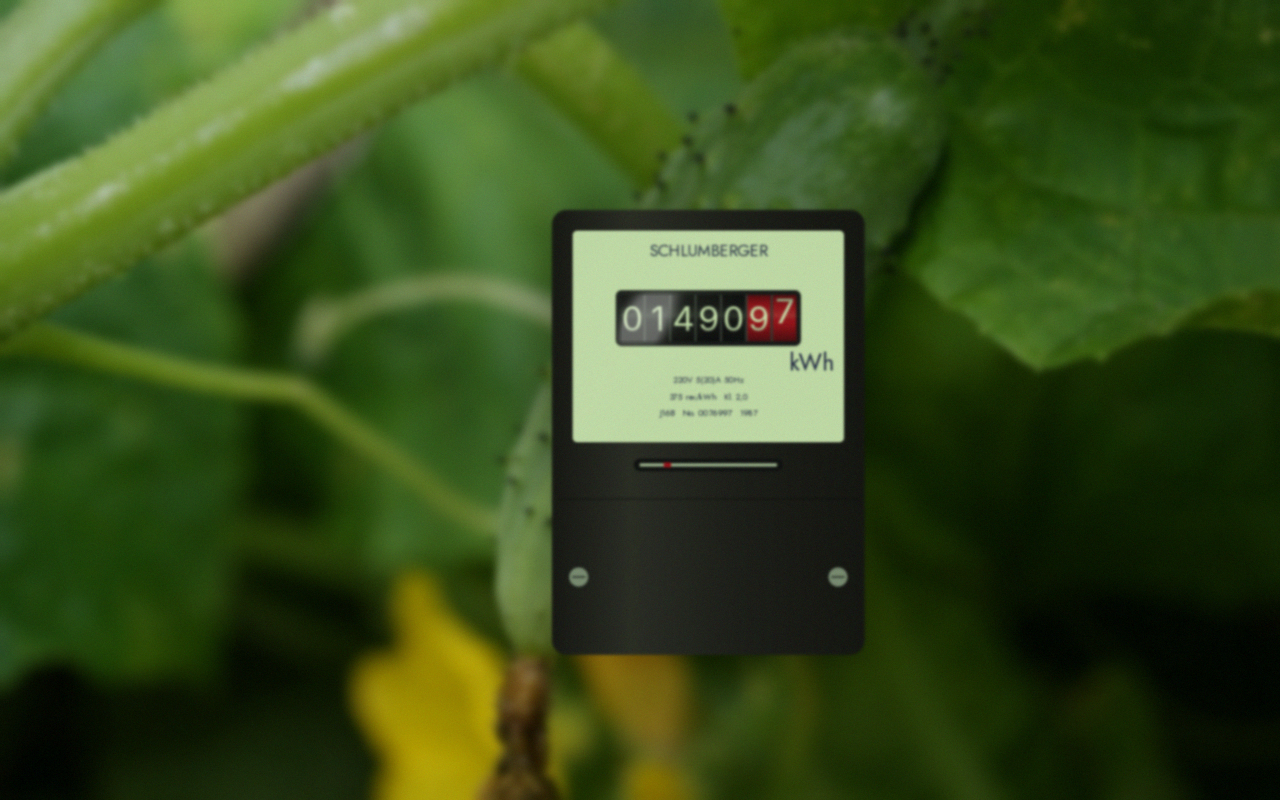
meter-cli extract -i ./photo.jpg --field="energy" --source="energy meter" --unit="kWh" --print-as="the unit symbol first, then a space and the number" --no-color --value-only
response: kWh 1490.97
